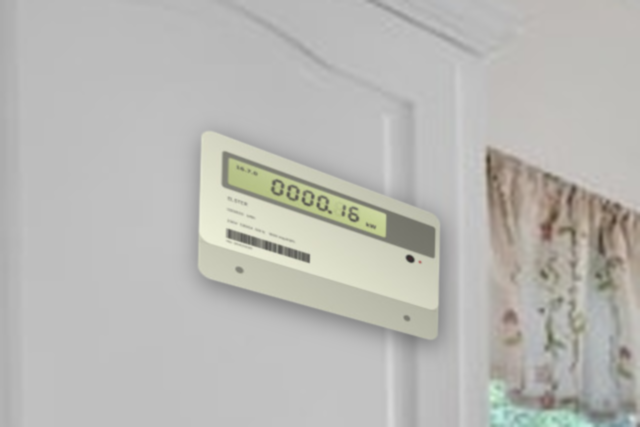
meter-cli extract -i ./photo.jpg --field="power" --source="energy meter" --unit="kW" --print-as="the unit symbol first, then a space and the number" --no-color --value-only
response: kW 0.16
